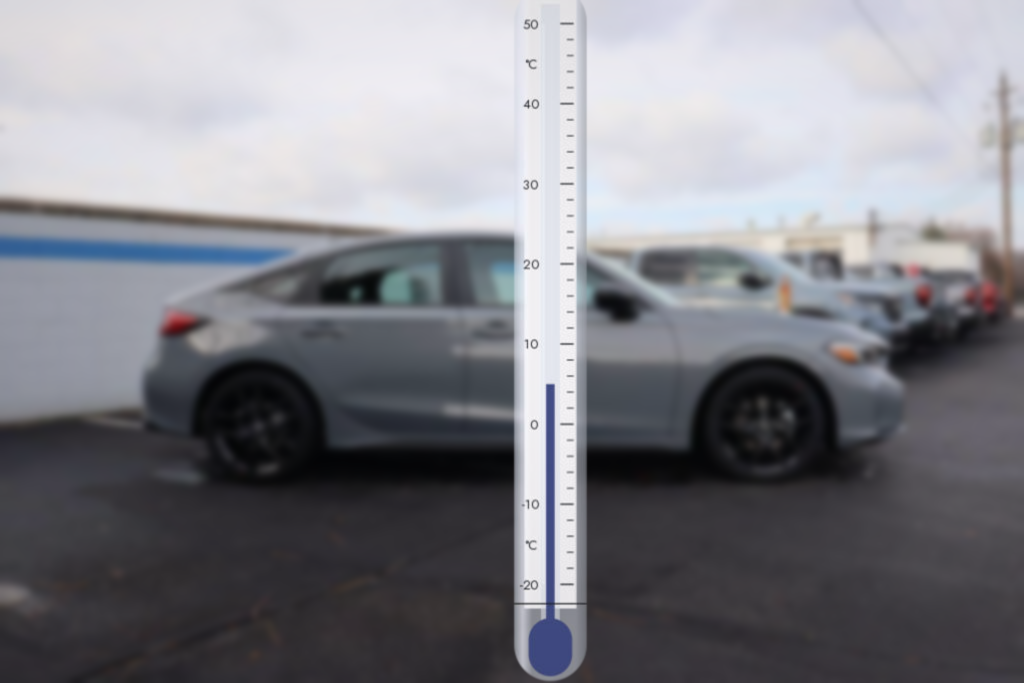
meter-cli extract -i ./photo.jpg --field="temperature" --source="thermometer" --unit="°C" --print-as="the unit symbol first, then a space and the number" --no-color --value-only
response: °C 5
